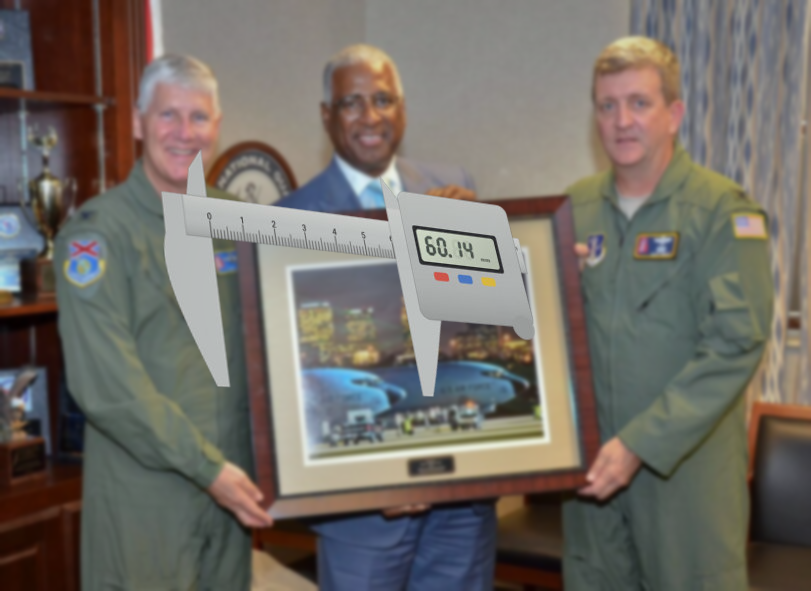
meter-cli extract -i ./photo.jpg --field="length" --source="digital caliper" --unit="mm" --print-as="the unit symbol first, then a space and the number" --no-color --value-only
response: mm 60.14
